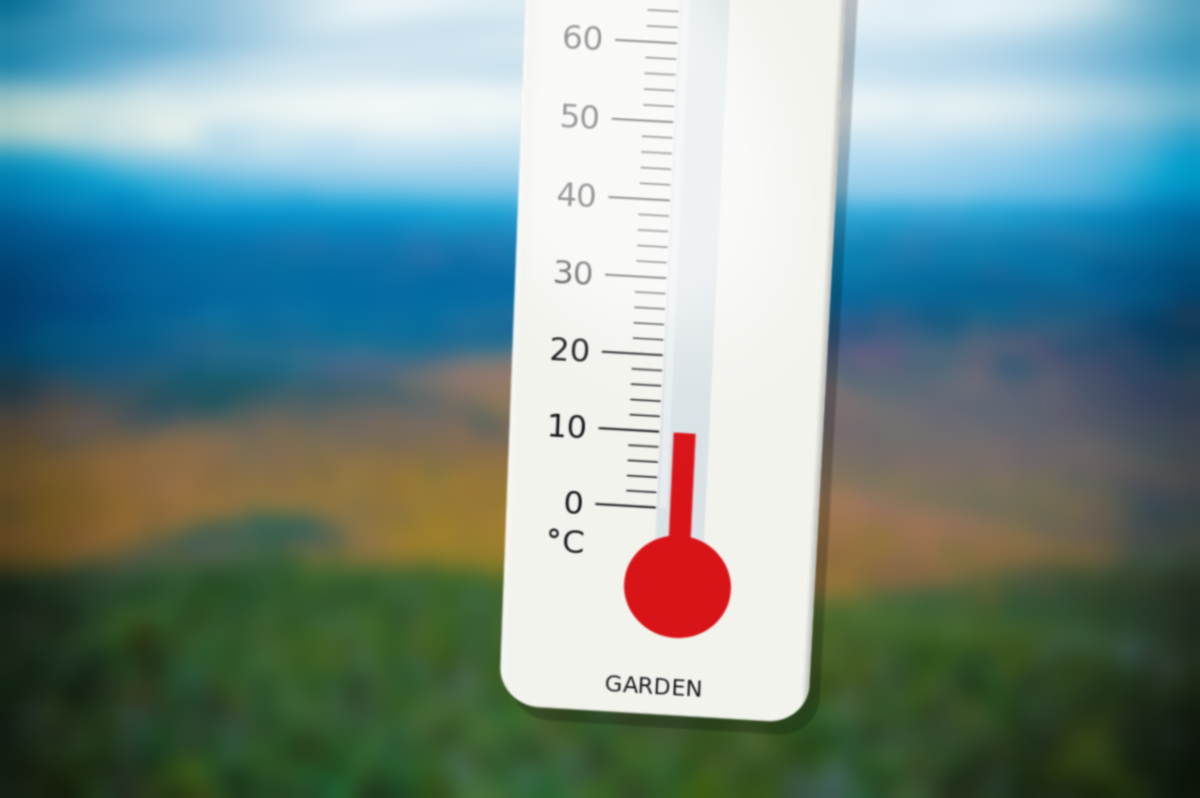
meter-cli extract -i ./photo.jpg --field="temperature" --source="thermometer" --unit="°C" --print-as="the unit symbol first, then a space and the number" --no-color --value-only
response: °C 10
